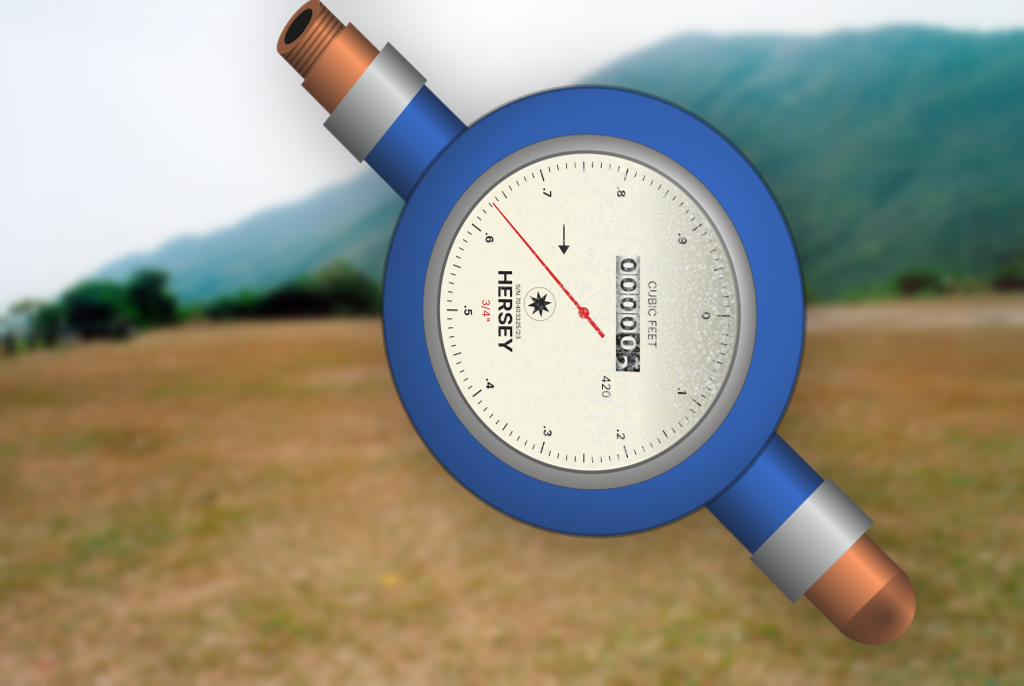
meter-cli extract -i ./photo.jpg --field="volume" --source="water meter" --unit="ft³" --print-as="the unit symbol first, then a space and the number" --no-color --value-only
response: ft³ 1.63
